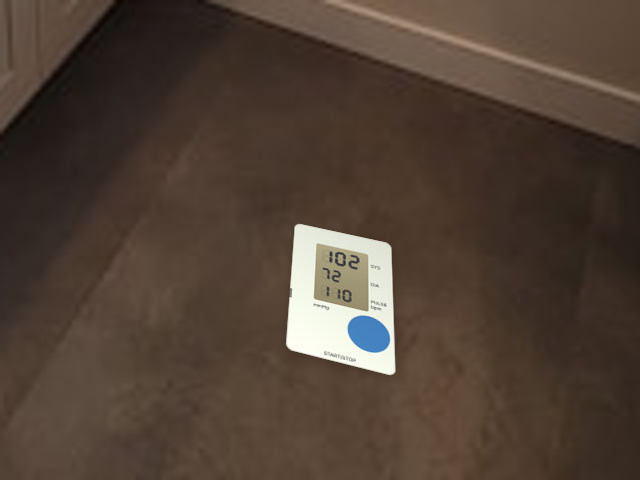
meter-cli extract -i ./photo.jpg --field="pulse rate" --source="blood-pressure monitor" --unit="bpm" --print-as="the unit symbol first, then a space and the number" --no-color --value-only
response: bpm 110
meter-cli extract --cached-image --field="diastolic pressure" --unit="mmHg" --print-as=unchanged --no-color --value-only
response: mmHg 72
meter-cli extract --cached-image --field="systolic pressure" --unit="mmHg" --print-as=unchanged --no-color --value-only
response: mmHg 102
